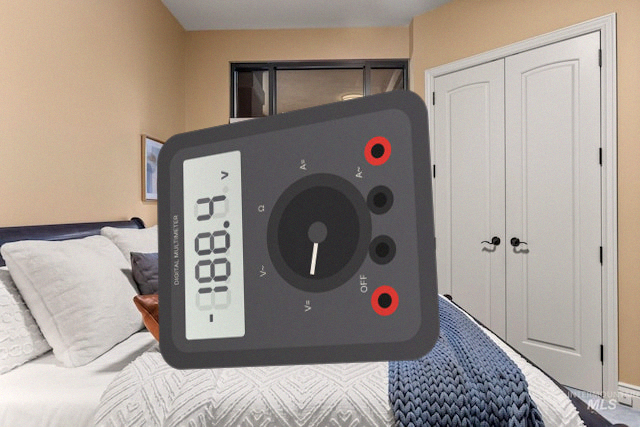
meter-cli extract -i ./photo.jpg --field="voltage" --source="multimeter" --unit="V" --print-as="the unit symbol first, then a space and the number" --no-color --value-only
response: V -188.4
